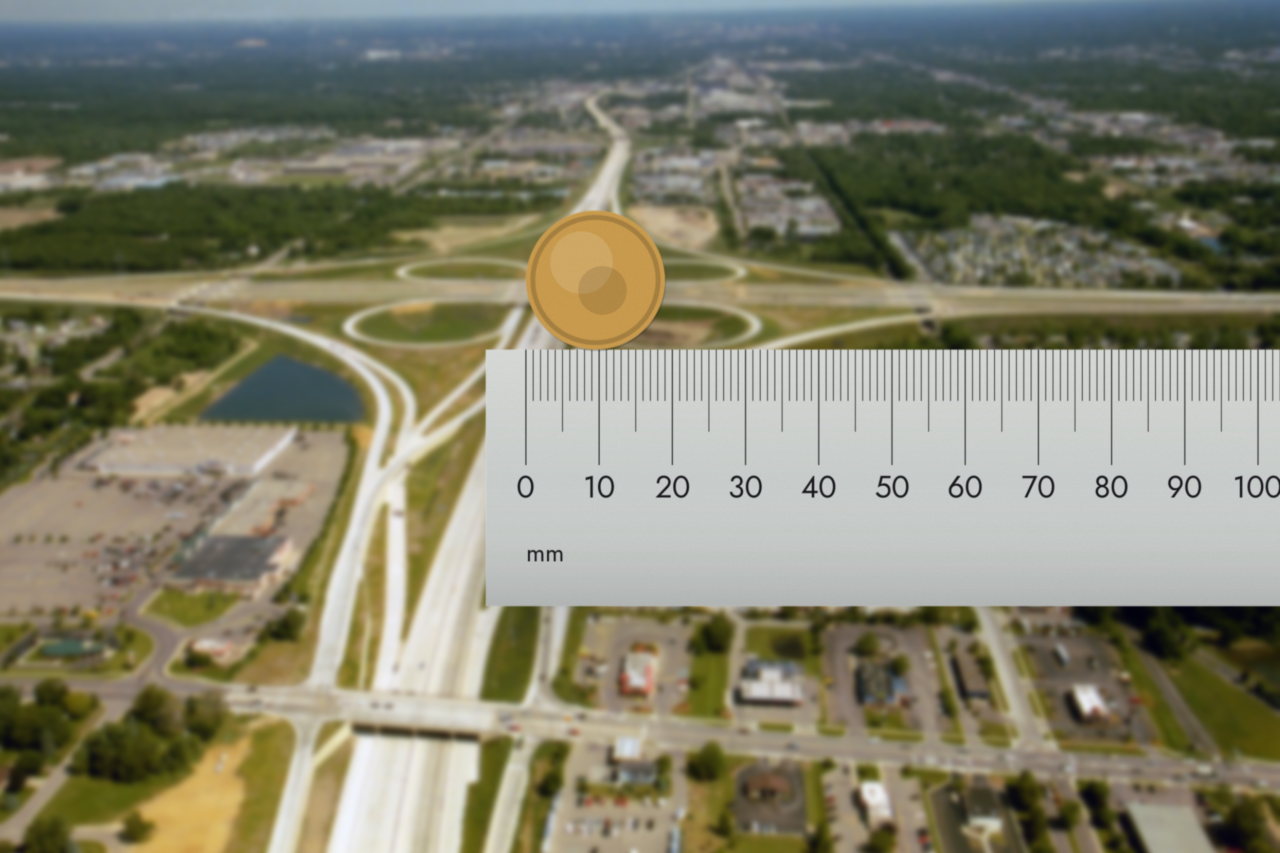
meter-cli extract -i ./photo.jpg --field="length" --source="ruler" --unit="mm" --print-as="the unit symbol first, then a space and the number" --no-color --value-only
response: mm 19
